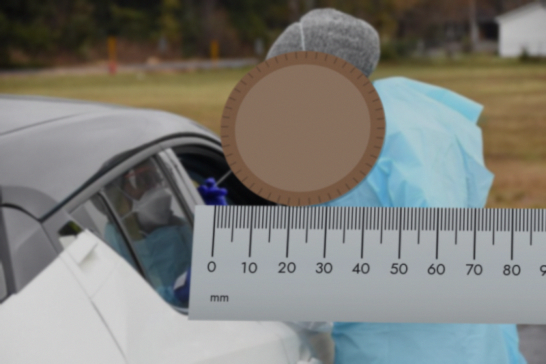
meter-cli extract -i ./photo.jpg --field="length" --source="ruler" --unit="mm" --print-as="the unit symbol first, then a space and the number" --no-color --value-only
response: mm 45
